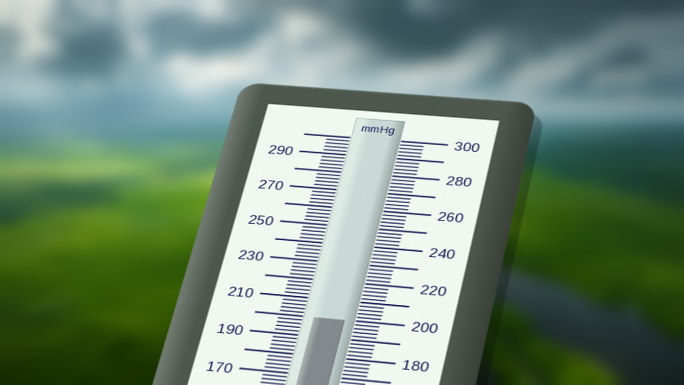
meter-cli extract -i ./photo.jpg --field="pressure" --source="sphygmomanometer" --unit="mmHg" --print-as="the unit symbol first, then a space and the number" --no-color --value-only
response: mmHg 200
